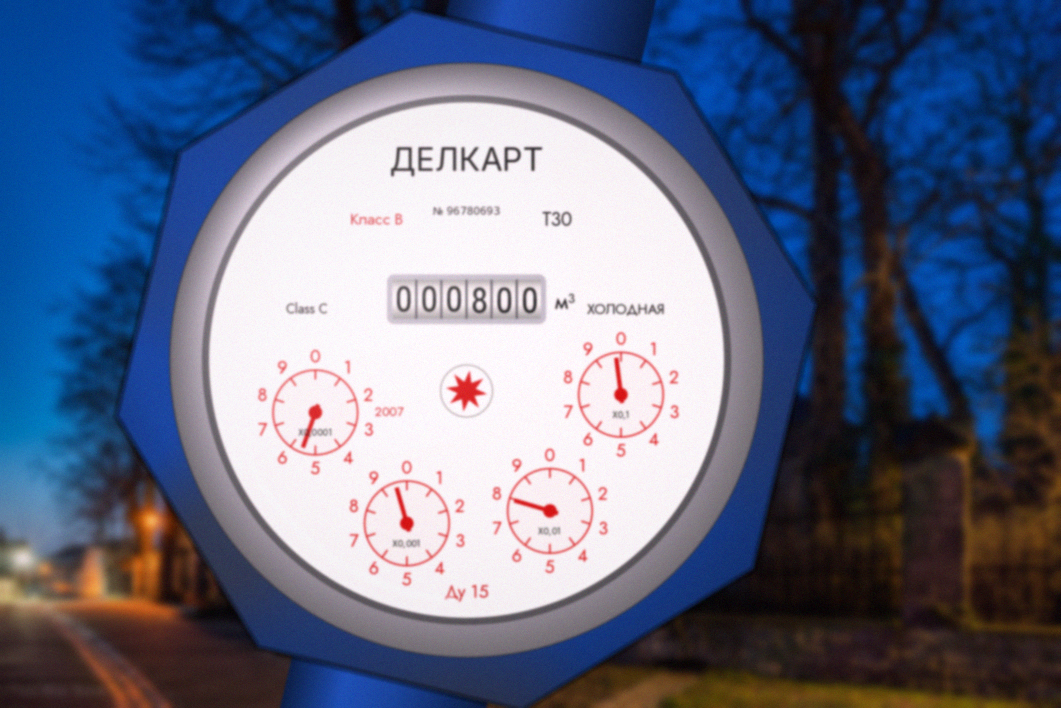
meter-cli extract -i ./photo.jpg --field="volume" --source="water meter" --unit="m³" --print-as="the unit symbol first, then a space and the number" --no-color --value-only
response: m³ 799.9795
